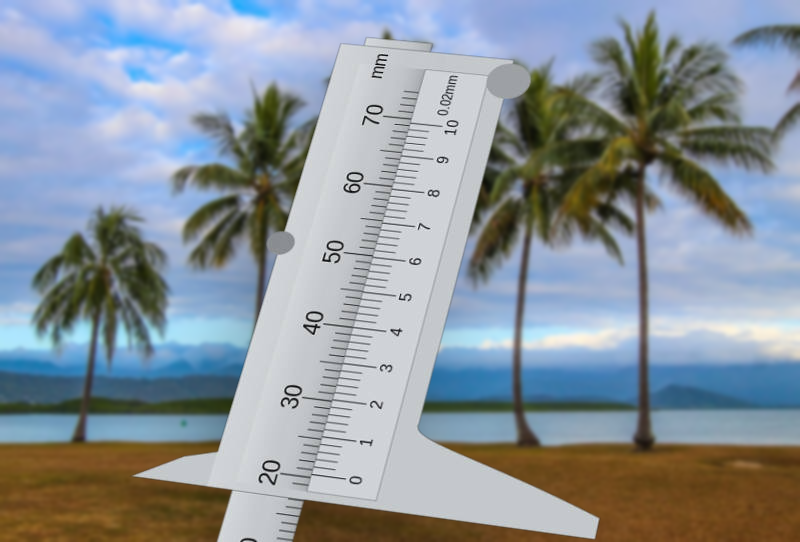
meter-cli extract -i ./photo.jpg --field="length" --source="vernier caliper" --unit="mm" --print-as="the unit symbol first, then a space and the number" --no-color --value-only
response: mm 20.4
